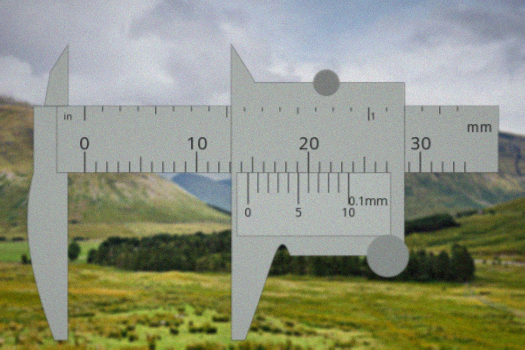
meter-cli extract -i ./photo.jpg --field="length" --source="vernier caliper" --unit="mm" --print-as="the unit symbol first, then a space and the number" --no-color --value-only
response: mm 14.6
